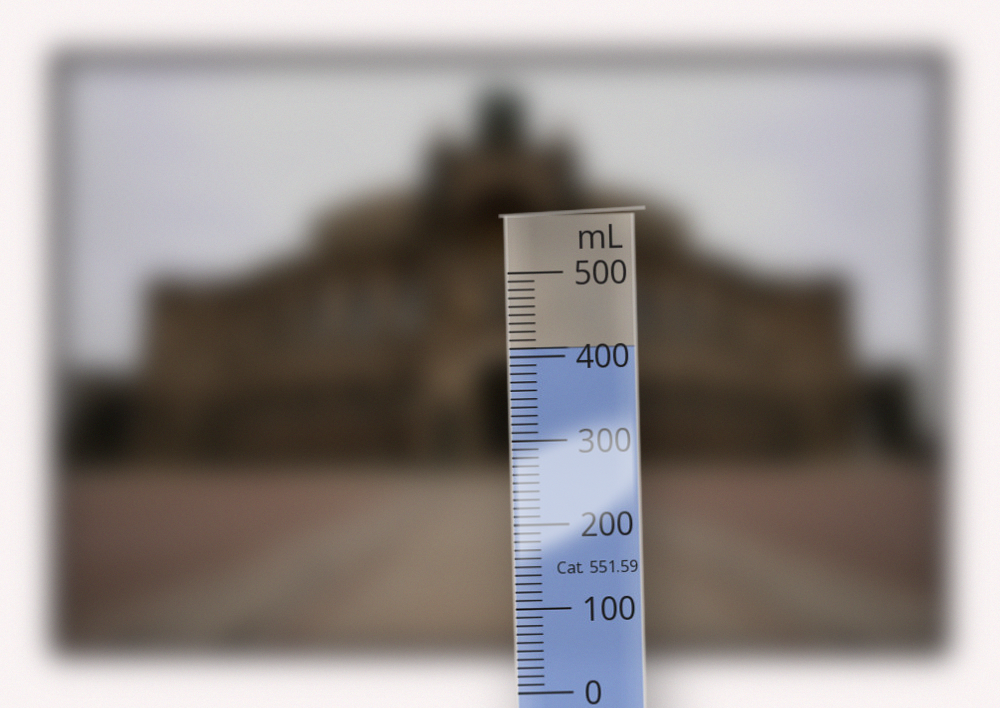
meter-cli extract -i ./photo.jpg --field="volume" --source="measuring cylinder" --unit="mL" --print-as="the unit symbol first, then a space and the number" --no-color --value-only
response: mL 410
